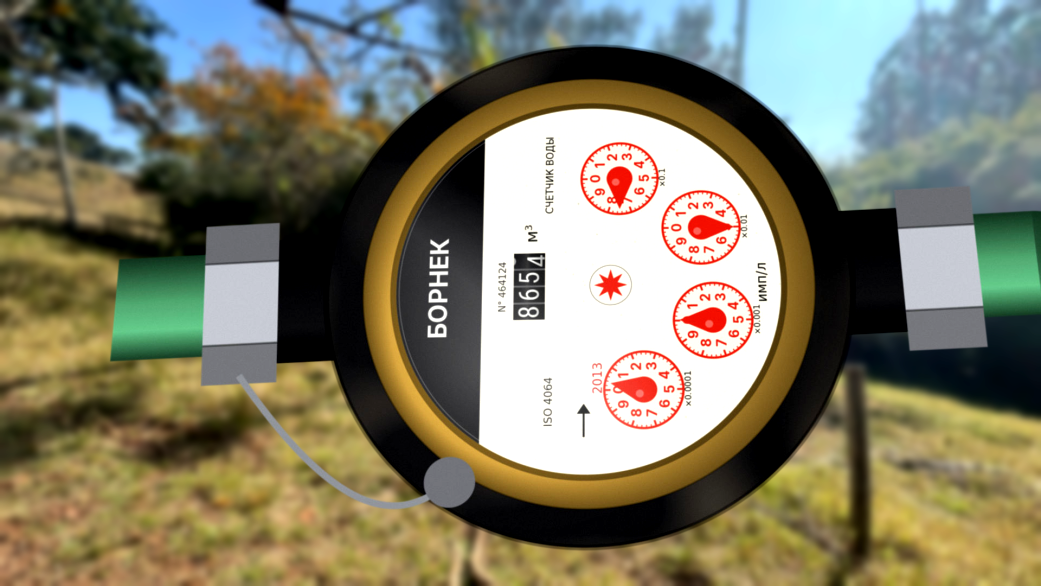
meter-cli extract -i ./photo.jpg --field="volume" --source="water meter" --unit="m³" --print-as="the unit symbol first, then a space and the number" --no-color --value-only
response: m³ 8653.7500
